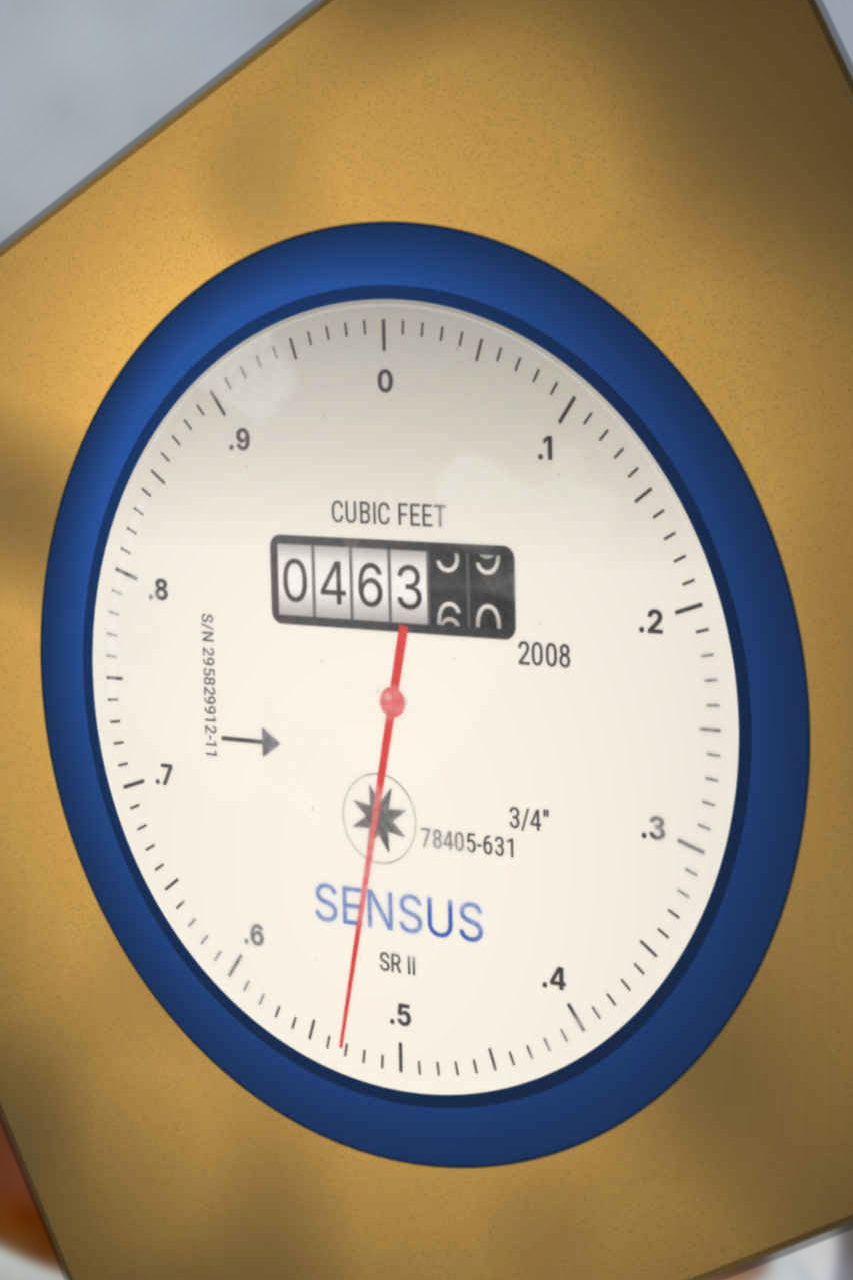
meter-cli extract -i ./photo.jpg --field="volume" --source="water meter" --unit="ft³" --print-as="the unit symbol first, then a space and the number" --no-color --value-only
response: ft³ 46359.53
